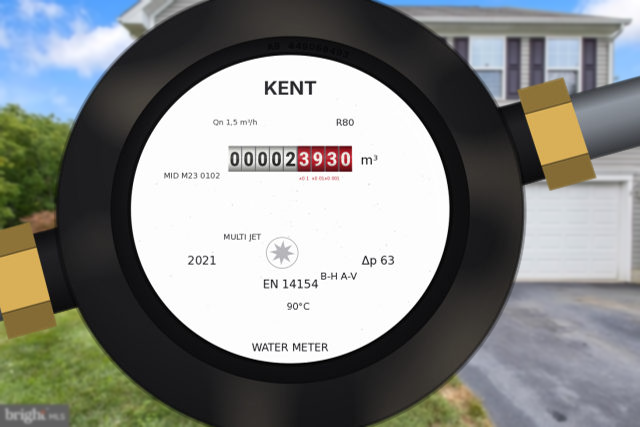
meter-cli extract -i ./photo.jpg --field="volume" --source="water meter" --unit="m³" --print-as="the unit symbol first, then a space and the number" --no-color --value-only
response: m³ 2.3930
